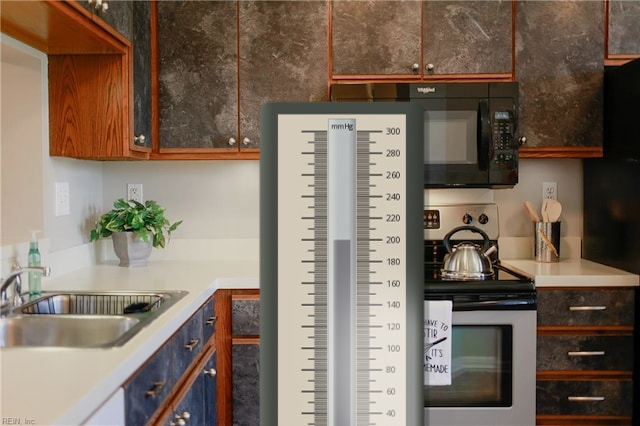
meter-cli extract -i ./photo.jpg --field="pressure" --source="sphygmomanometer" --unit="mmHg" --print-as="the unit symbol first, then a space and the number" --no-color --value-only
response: mmHg 200
